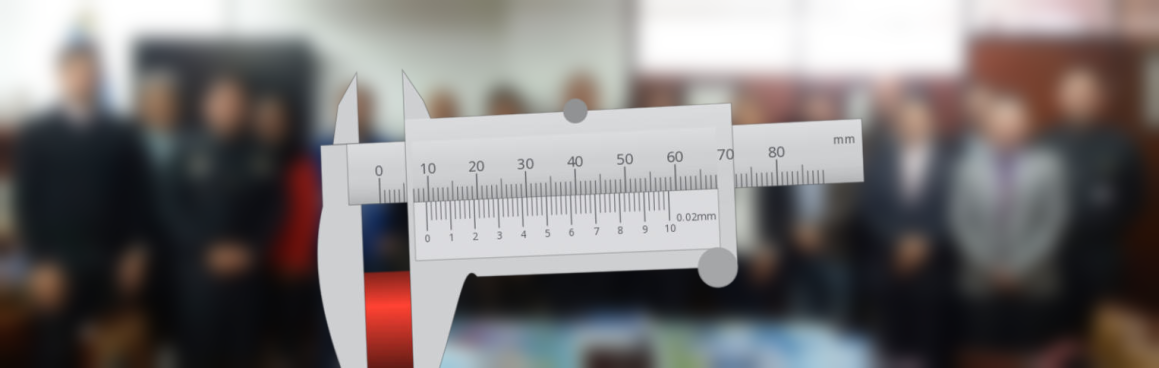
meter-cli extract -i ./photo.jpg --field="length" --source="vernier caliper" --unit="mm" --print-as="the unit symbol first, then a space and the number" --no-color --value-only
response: mm 9.5
